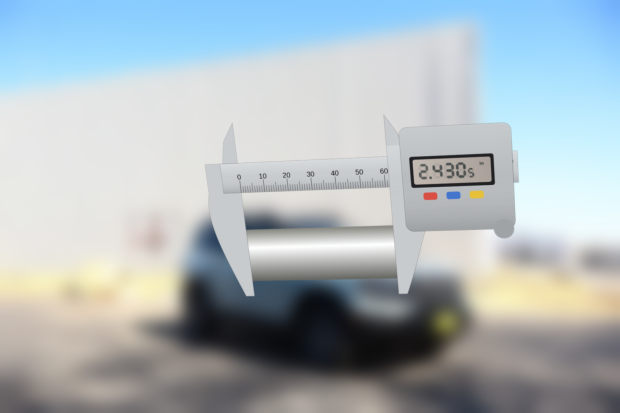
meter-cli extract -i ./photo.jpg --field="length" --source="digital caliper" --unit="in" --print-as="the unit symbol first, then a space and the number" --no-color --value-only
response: in 2.4305
